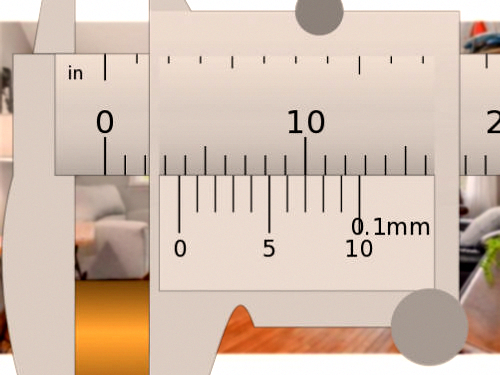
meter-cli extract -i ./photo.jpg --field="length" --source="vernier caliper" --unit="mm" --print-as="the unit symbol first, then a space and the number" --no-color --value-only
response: mm 3.7
